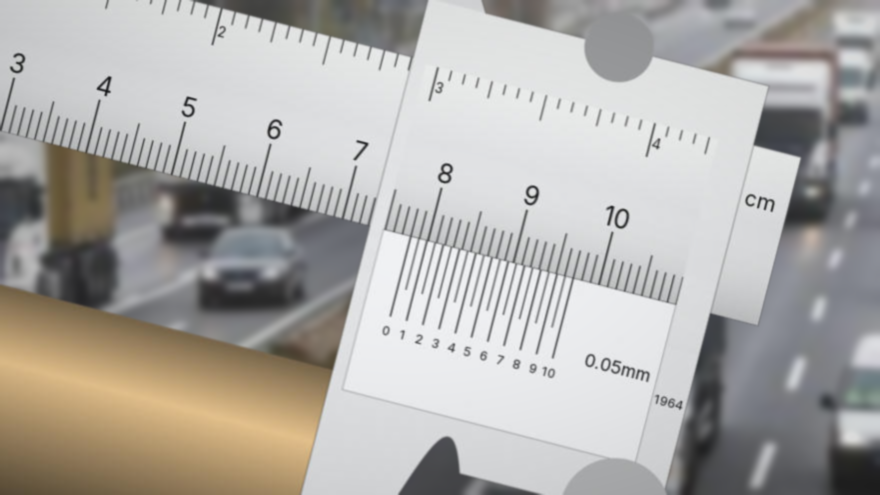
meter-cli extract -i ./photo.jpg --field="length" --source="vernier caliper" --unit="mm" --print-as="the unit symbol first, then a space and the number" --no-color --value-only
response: mm 78.0
